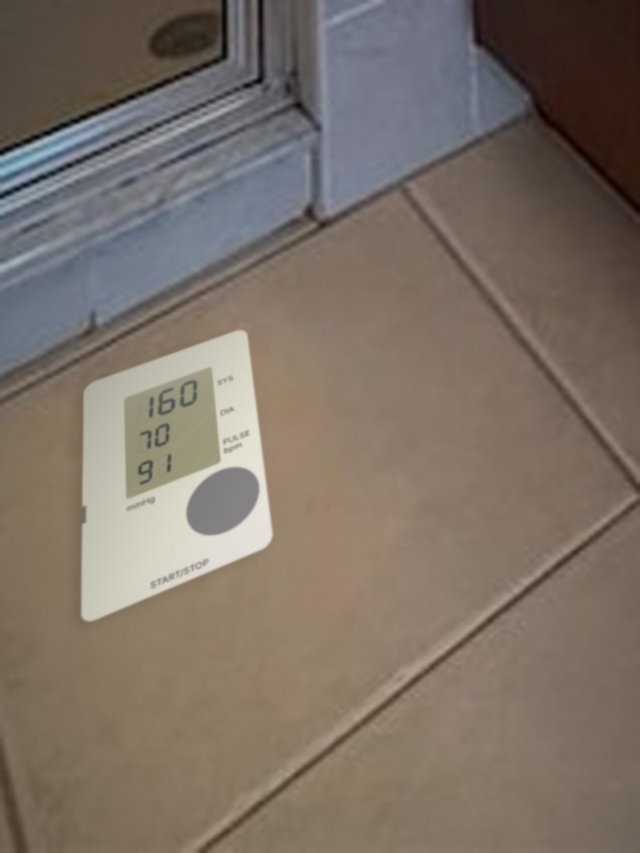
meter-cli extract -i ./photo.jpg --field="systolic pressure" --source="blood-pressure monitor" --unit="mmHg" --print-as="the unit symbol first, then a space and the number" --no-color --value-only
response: mmHg 160
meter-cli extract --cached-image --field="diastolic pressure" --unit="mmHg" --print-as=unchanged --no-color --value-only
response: mmHg 70
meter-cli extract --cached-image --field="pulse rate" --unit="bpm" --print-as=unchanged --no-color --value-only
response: bpm 91
